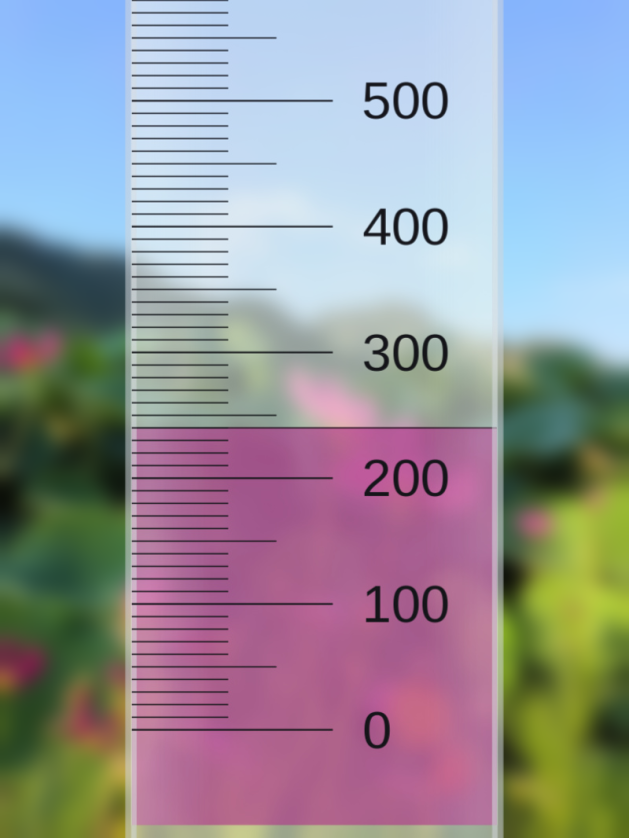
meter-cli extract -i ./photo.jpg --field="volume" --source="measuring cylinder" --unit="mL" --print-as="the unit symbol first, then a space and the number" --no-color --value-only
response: mL 240
